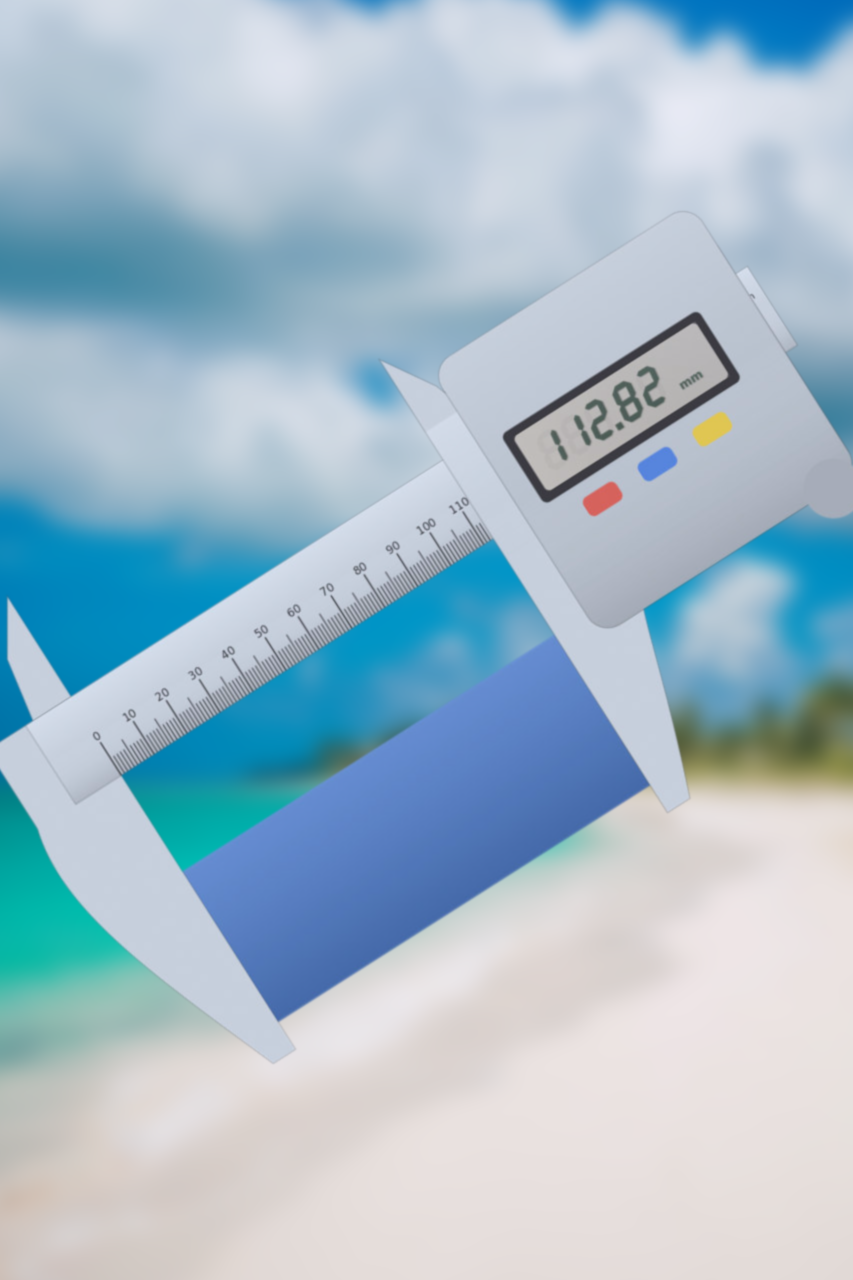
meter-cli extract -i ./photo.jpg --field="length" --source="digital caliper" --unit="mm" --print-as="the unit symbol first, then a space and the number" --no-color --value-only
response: mm 112.82
